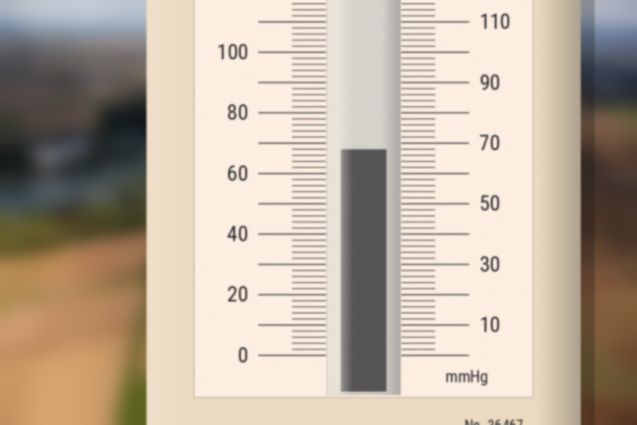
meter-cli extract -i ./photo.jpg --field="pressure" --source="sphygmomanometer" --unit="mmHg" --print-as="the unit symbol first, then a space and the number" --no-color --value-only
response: mmHg 68
